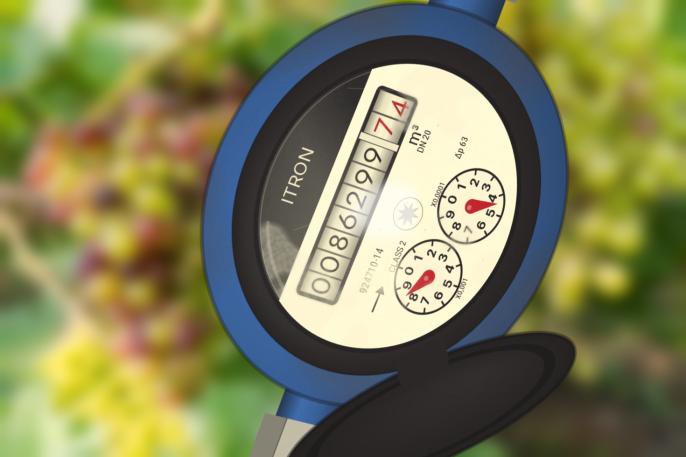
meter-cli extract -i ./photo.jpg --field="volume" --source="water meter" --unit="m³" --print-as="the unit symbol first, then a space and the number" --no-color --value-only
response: m³ 86299.7384
